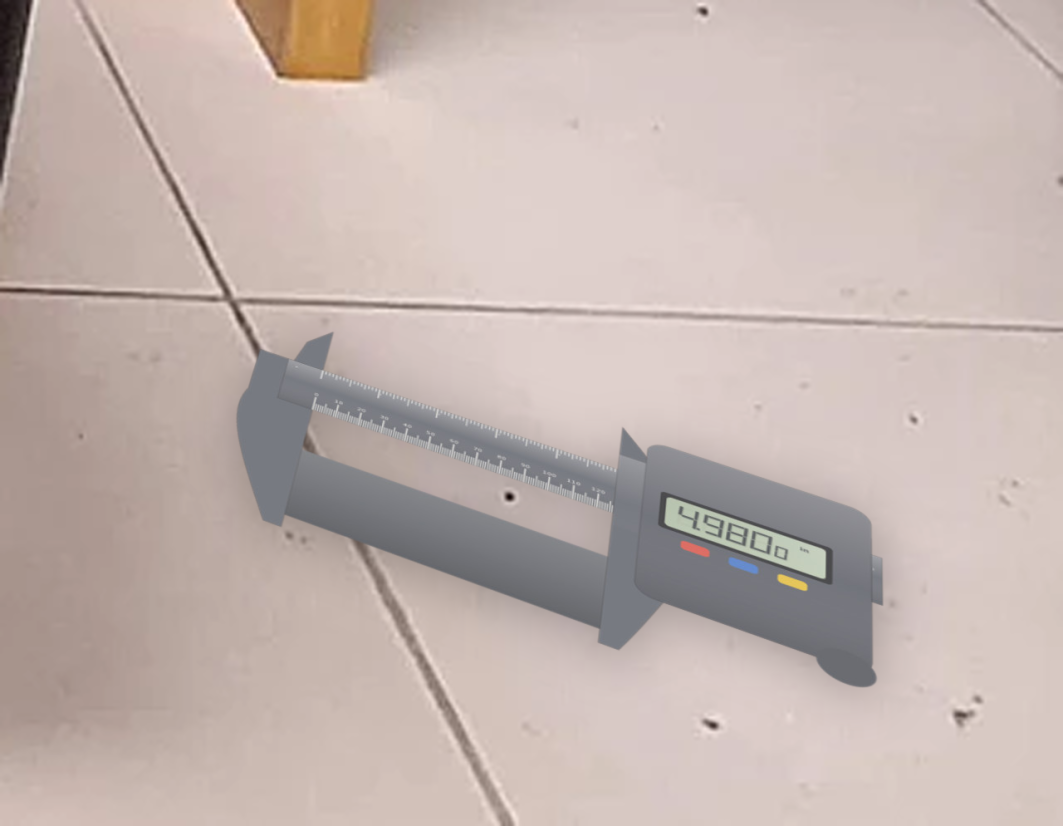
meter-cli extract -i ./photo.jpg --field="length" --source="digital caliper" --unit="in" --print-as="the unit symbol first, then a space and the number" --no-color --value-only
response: in 4.9800
